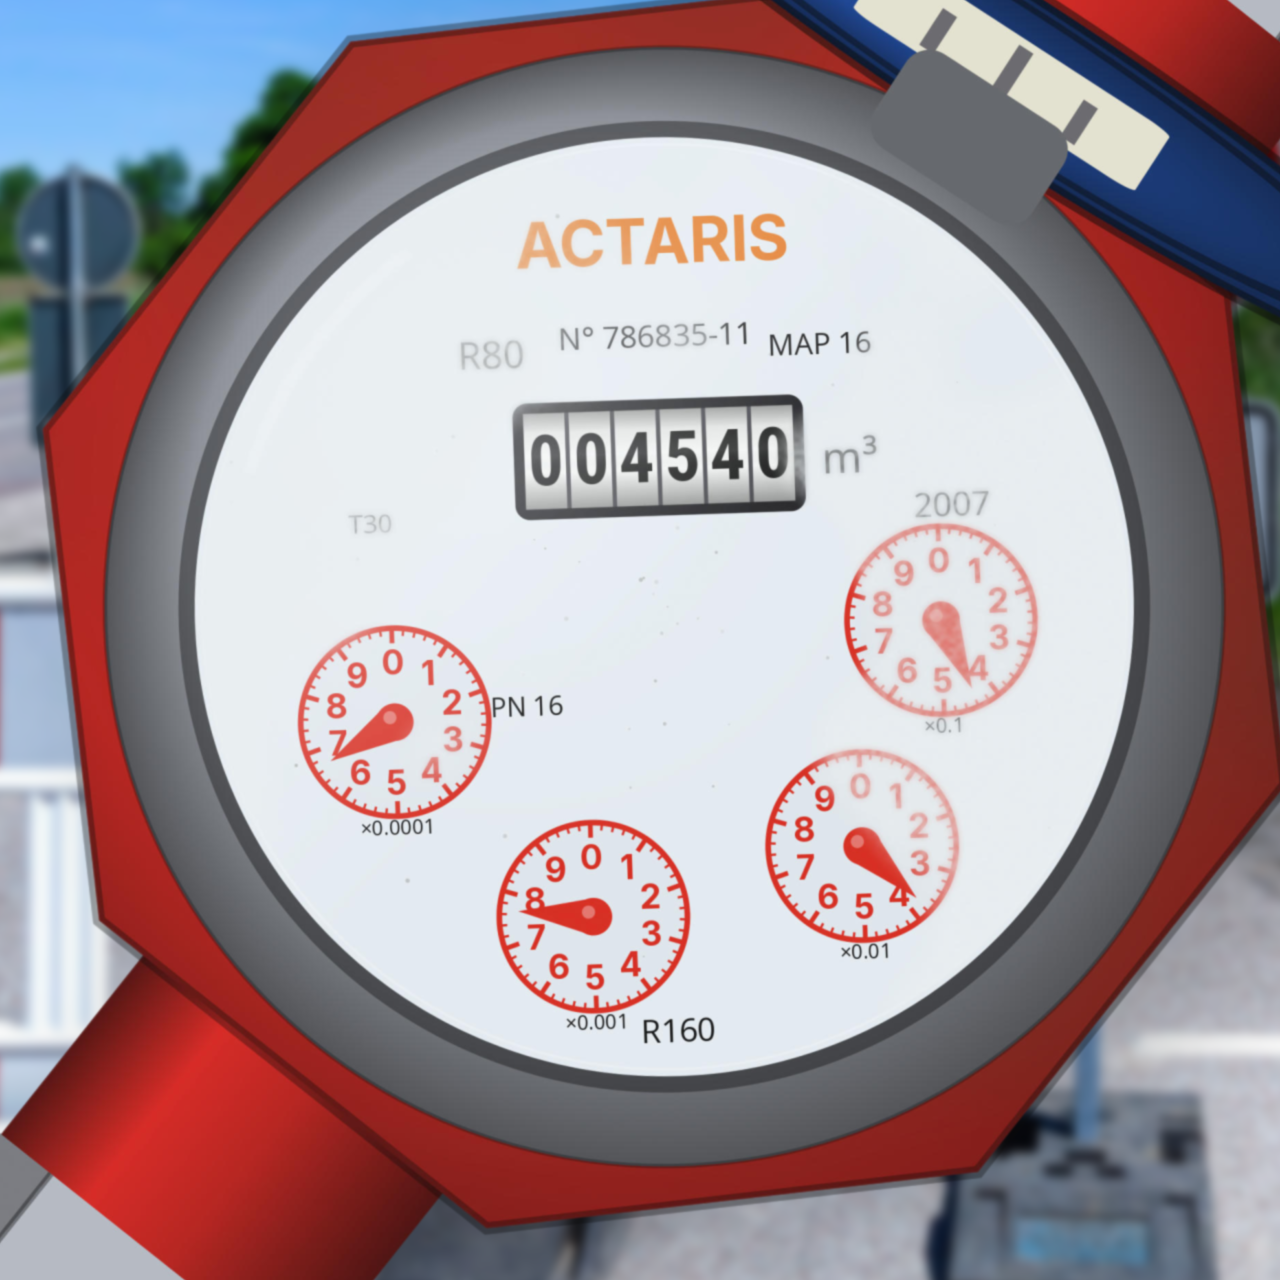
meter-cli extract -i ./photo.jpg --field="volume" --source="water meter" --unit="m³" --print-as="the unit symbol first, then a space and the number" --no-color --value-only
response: m³ 4540.4376
